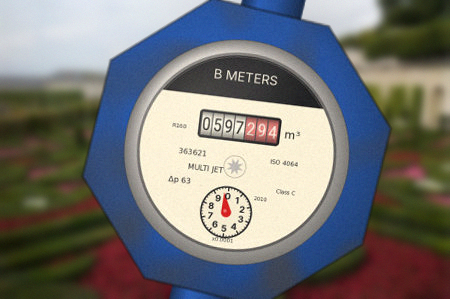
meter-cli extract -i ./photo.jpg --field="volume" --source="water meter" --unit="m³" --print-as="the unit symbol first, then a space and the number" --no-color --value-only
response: m³ 597.2939
